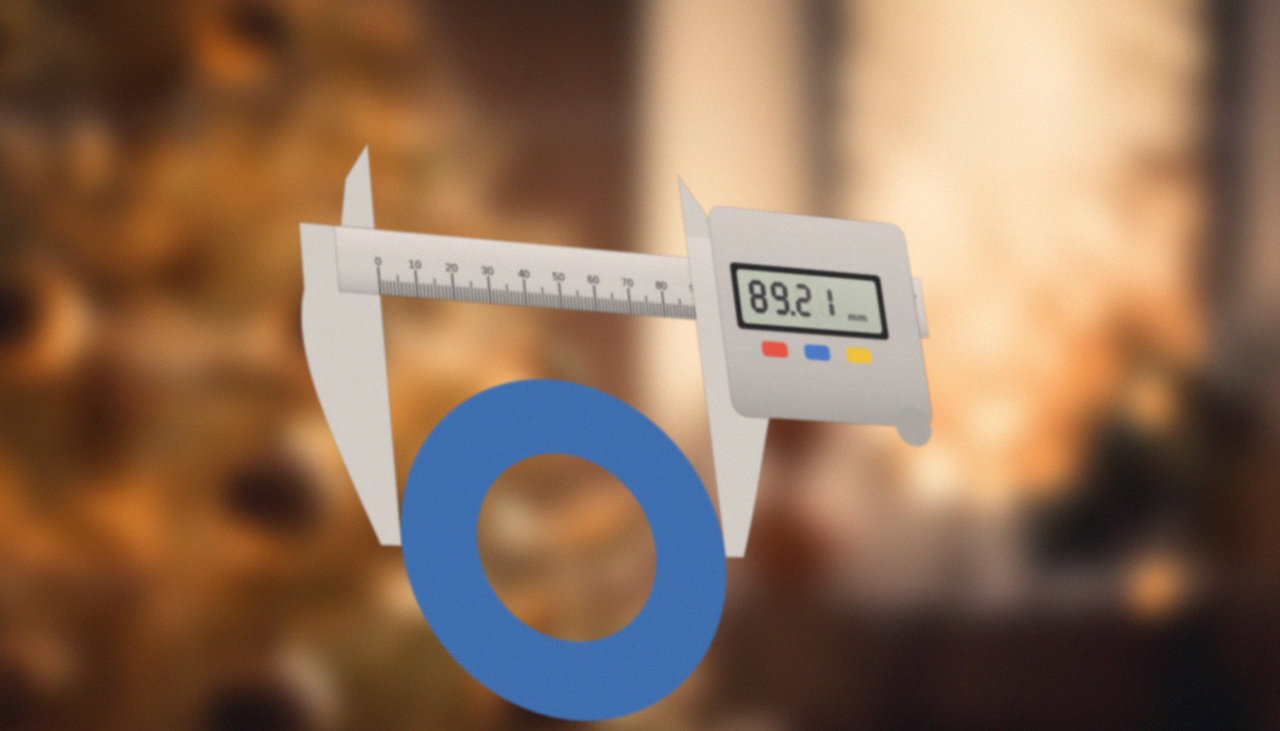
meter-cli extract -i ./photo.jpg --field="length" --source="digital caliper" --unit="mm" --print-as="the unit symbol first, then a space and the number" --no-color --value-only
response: mm 89.21
